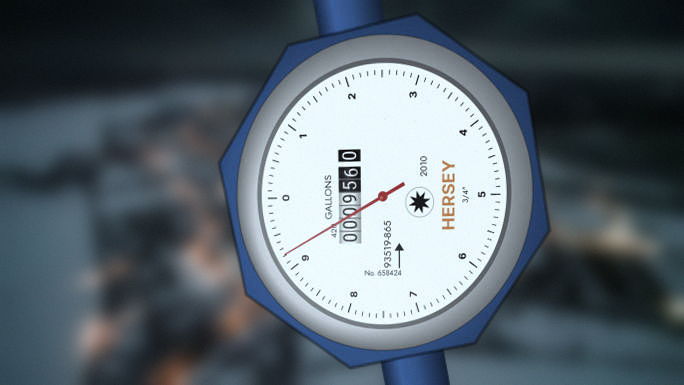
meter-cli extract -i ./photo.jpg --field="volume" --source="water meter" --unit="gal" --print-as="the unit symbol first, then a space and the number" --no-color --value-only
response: gal 9559.2
